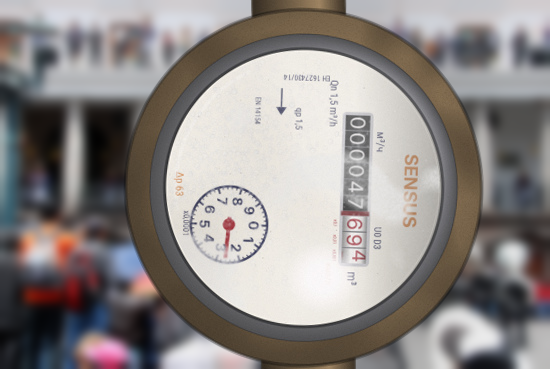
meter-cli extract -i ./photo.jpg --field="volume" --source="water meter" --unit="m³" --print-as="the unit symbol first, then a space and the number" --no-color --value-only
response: m³ 47.6942
